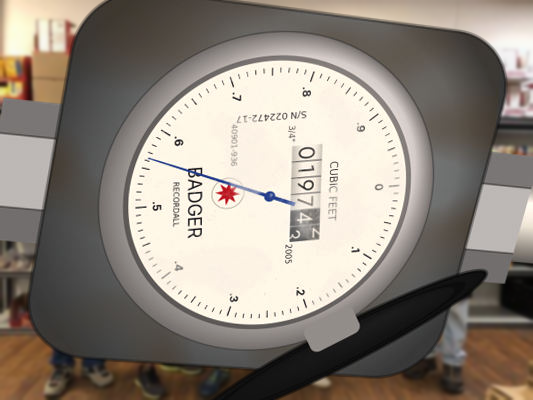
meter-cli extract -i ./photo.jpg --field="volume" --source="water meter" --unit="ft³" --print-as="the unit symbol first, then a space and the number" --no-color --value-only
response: ft³ 19742.56
